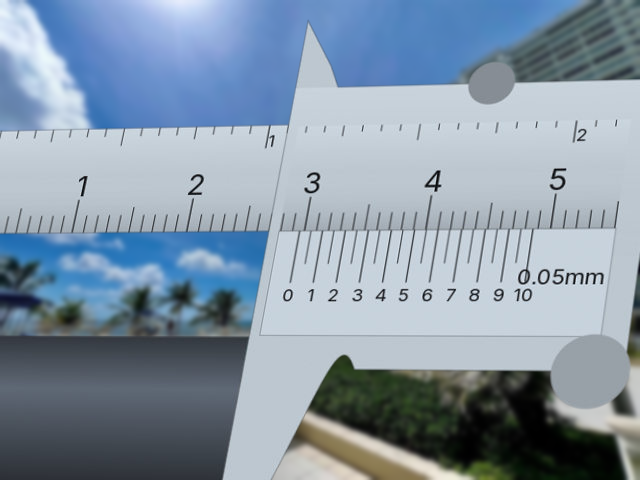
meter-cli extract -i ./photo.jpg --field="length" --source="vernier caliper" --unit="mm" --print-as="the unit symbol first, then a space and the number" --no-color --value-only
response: mm 29.6
